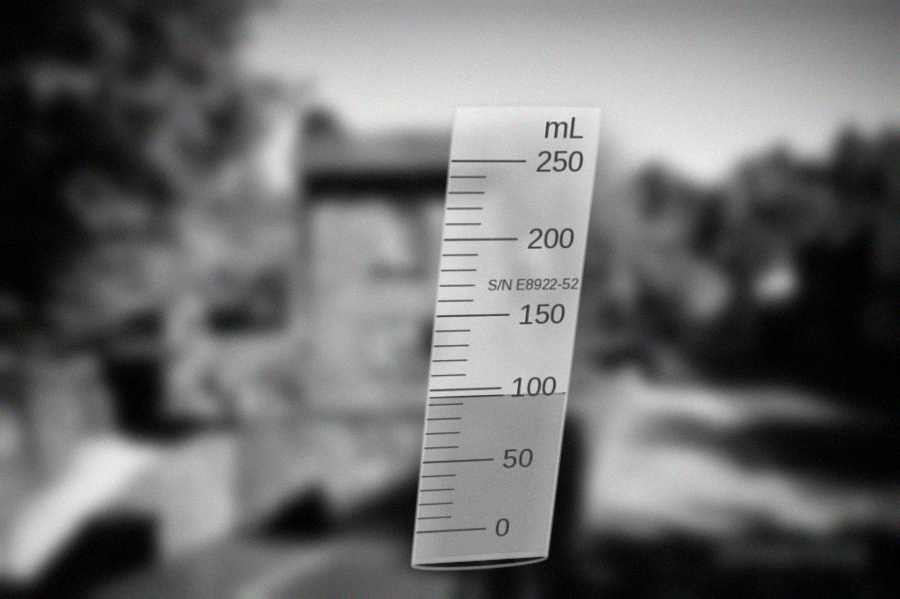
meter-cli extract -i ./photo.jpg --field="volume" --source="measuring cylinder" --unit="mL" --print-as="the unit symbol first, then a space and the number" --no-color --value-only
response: mL 95
